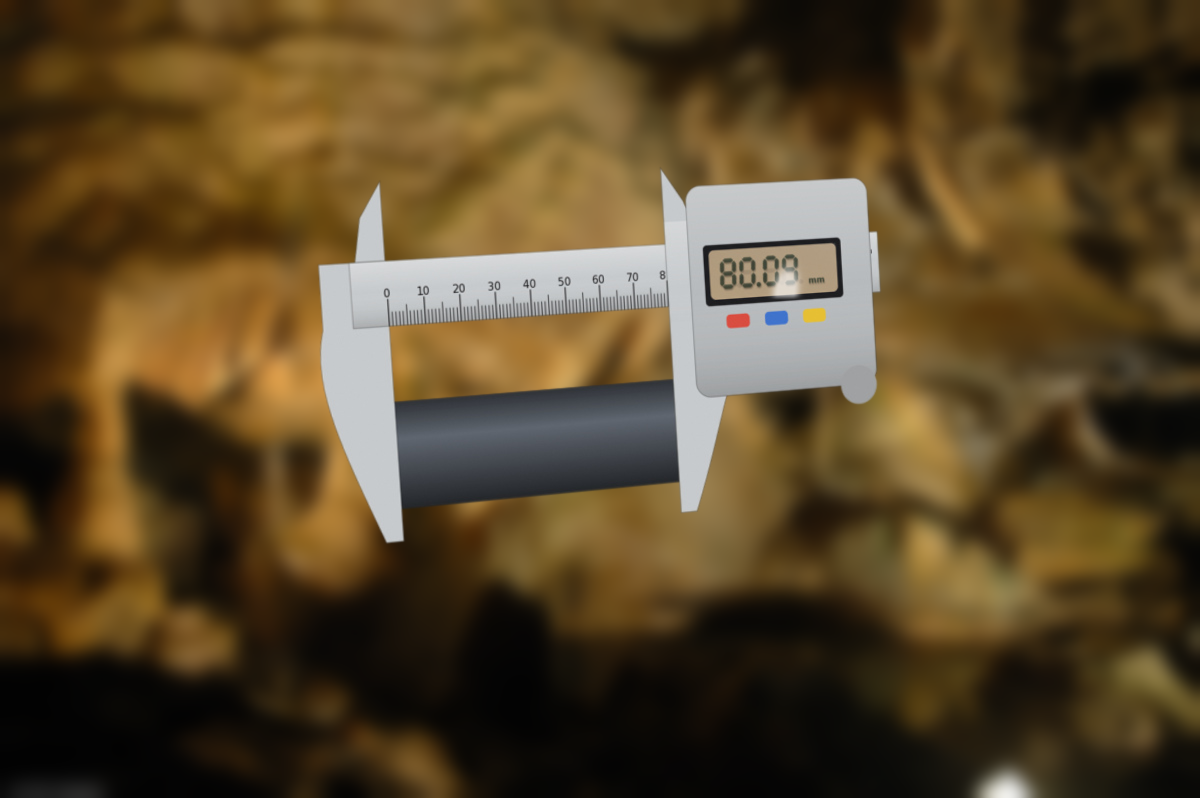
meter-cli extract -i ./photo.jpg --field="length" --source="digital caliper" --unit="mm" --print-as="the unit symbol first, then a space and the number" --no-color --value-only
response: mm 80.09
